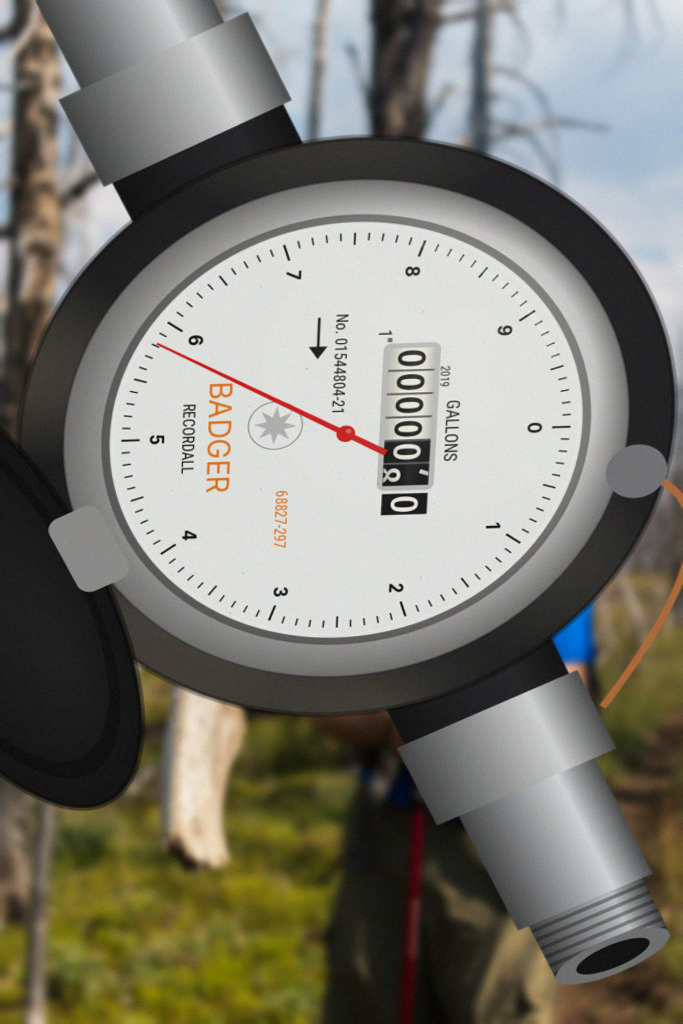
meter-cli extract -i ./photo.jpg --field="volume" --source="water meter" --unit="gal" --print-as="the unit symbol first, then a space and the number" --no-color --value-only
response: gal 75.8
